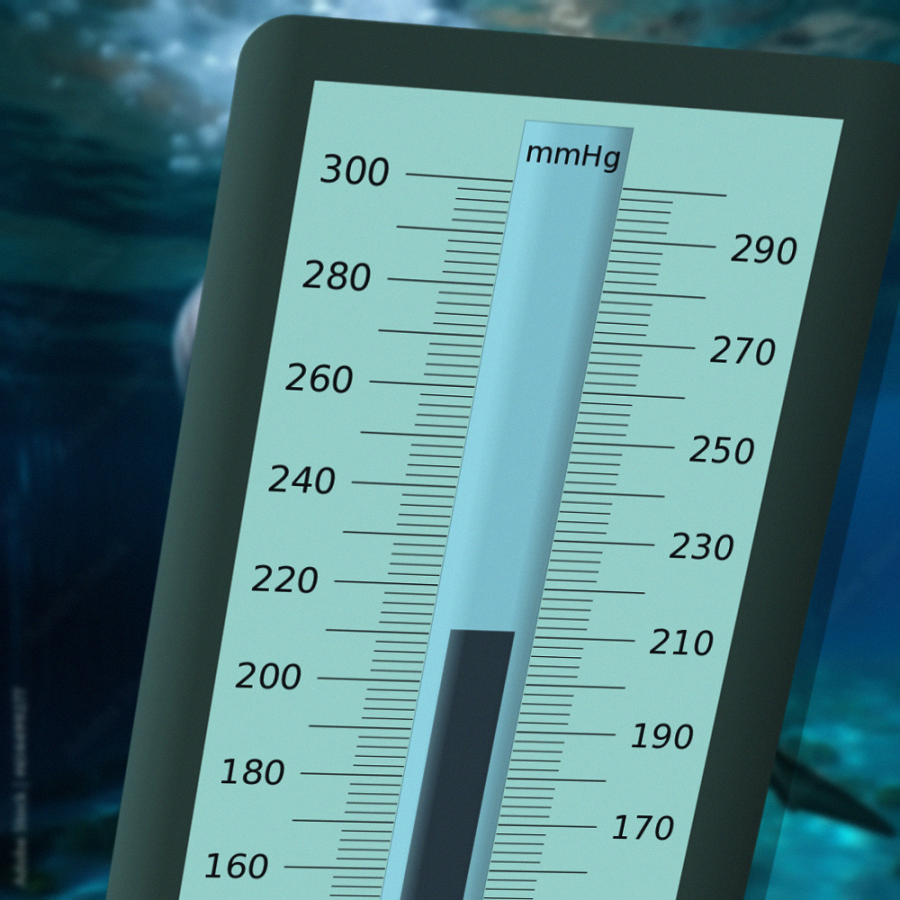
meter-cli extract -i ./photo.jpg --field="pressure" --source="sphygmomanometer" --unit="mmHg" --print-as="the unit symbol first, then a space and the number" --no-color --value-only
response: mmHg 211
